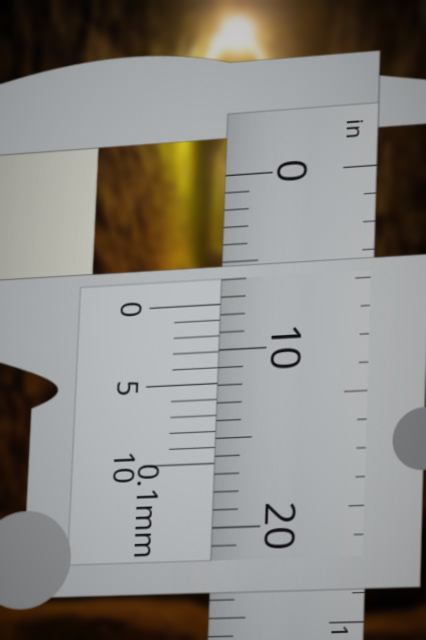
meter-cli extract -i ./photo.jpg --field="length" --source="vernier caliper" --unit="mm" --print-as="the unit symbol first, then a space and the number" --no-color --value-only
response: mm 7.4
